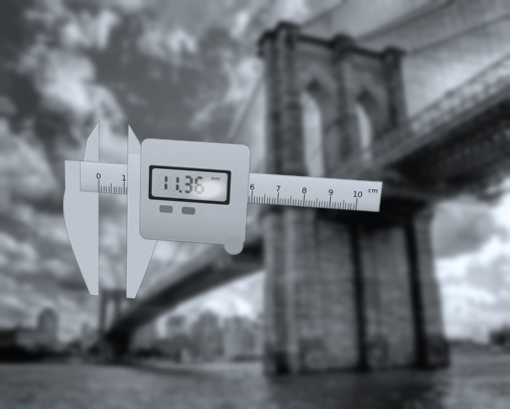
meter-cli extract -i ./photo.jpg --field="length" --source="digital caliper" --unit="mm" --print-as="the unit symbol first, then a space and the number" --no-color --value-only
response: mm 11.36
